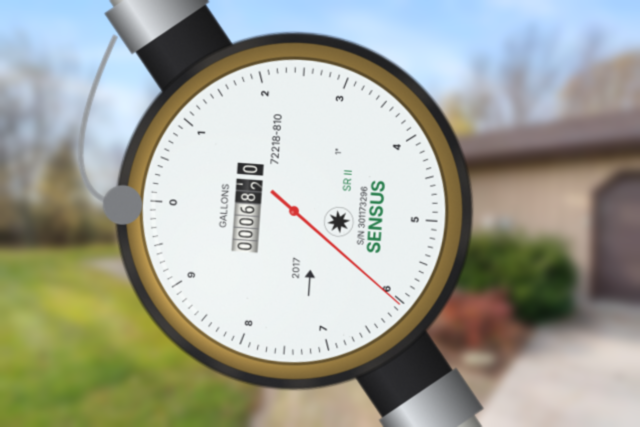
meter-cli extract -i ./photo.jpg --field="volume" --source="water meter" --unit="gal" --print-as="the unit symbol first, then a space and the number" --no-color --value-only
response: gal 6816.0
